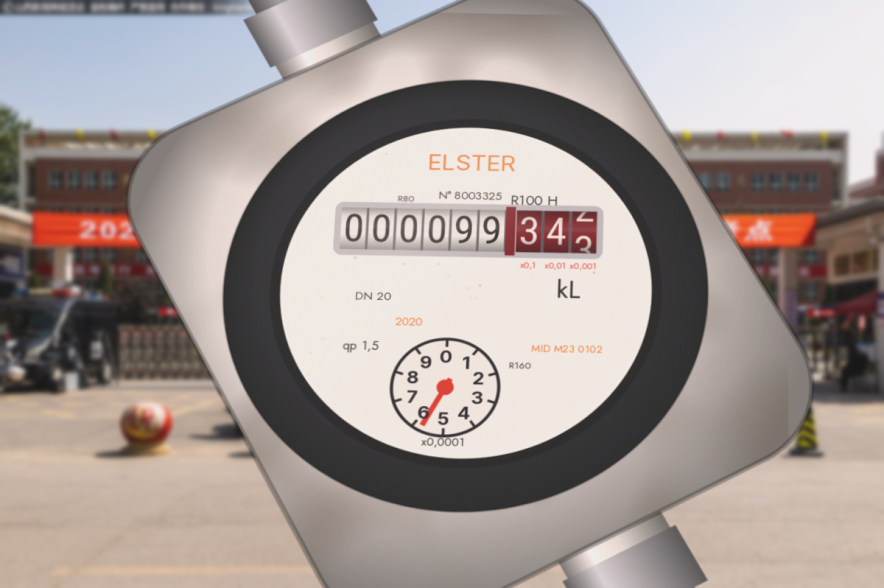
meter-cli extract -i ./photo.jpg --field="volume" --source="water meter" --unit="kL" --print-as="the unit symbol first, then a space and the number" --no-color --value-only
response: kL 99.3425
